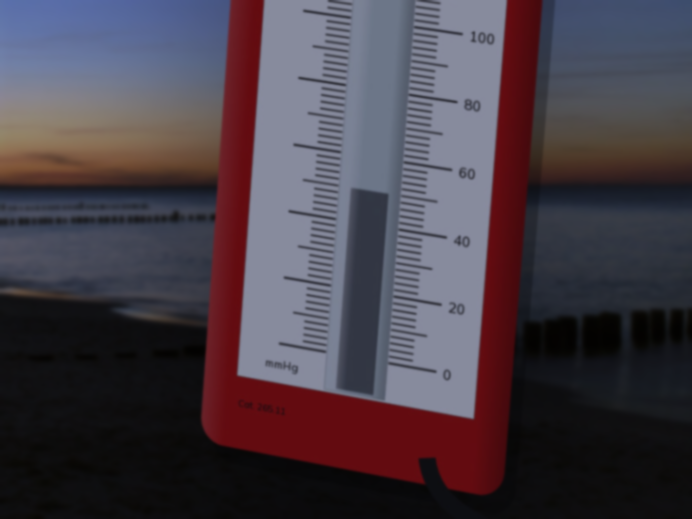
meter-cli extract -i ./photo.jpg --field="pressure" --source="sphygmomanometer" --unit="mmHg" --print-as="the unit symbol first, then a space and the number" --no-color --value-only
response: mmHg 50
